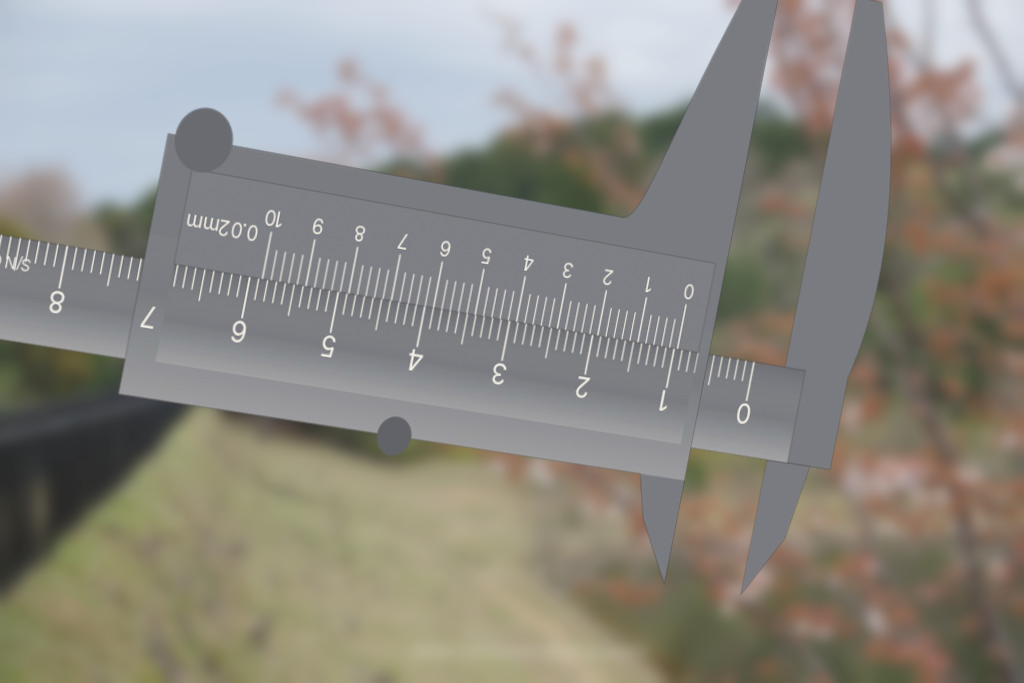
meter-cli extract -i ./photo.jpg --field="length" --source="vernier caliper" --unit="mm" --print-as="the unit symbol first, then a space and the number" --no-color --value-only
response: mm 9.6
